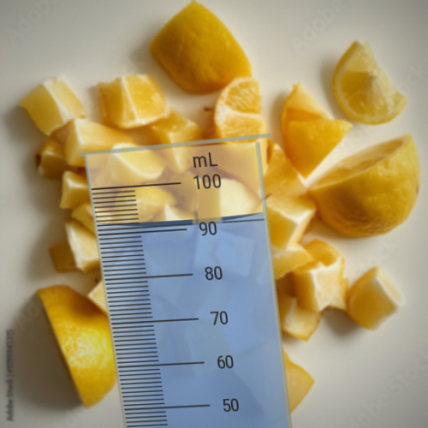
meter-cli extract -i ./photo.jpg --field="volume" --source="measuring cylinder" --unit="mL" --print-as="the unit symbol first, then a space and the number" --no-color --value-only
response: mL 91
